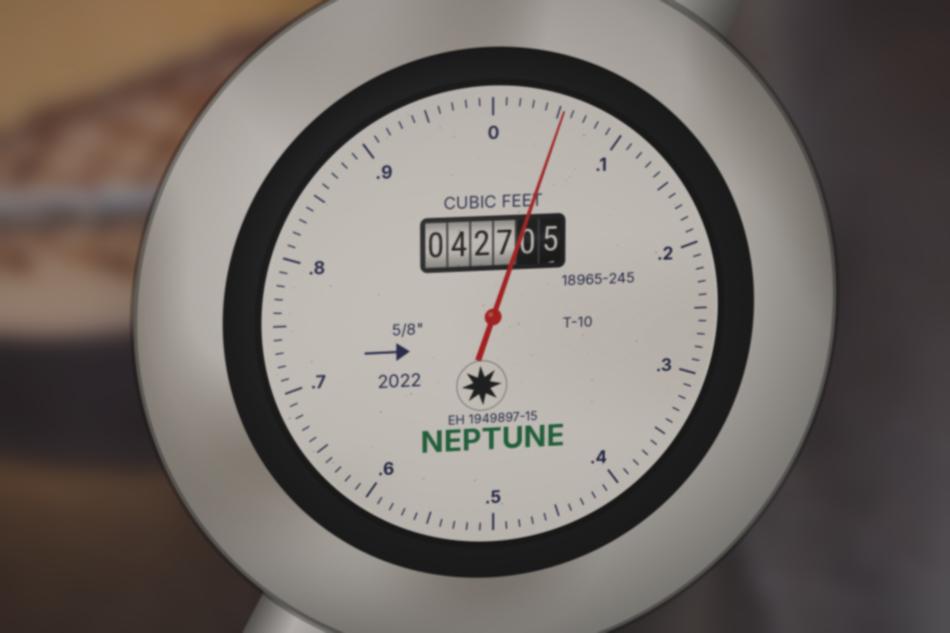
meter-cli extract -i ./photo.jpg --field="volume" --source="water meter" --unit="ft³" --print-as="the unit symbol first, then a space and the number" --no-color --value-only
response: ft³ 42705.05
